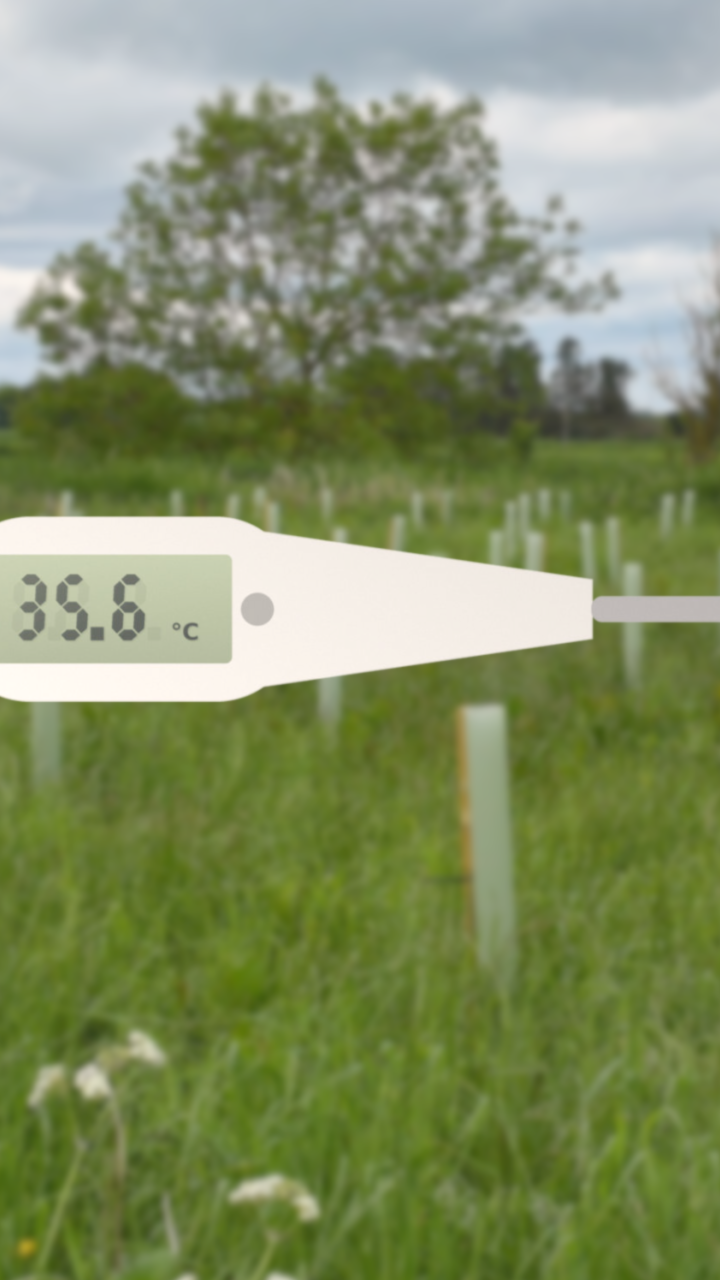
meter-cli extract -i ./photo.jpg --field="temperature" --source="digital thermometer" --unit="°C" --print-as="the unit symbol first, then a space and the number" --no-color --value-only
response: °C 35.6
